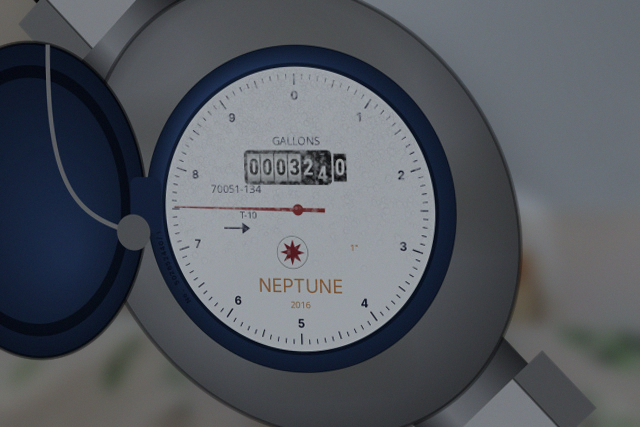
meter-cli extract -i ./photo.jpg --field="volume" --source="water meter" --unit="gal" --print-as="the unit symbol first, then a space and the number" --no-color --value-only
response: gal 3237.5
